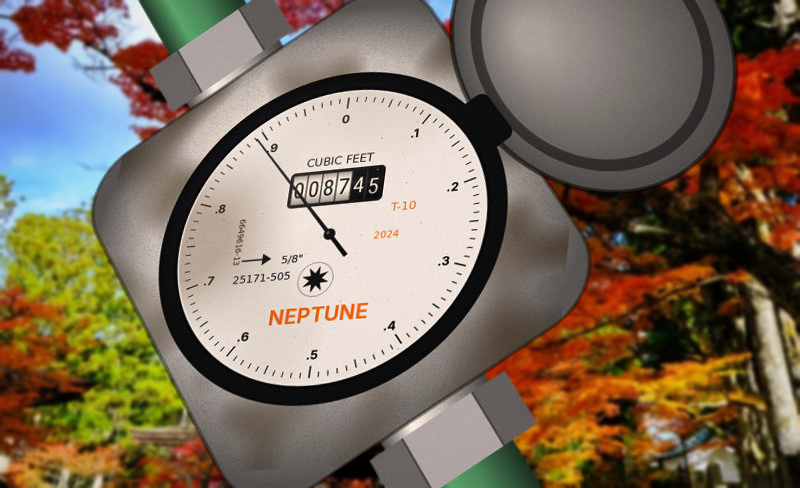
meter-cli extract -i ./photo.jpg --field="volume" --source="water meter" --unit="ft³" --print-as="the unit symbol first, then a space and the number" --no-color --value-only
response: ft³ 8744.89
